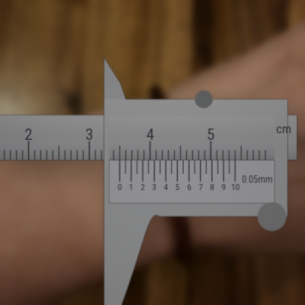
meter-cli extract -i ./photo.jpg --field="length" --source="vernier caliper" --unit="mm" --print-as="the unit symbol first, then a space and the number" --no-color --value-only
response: mm 35.0
